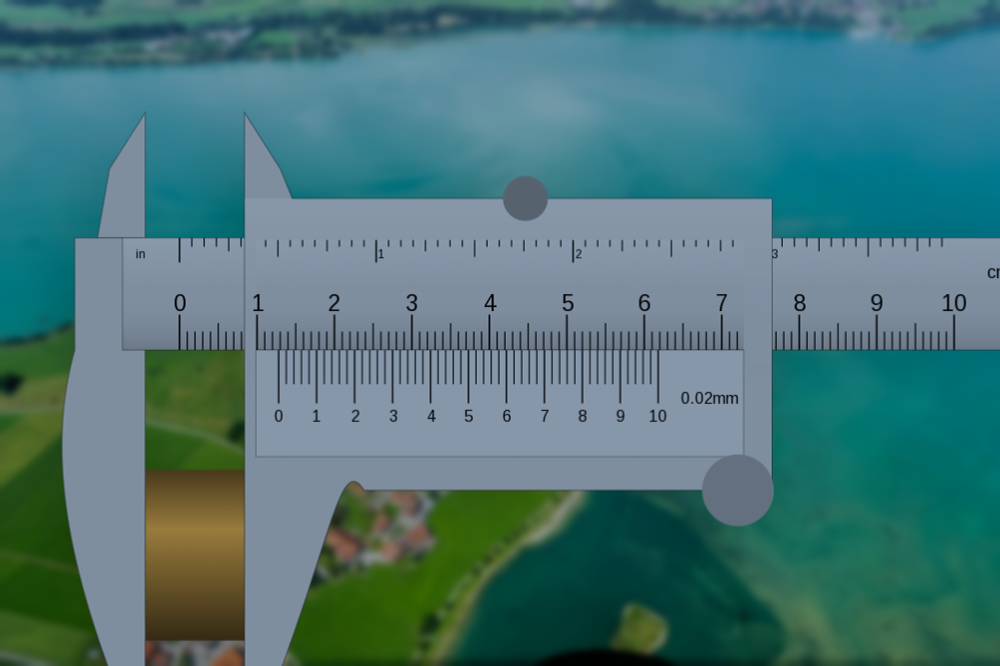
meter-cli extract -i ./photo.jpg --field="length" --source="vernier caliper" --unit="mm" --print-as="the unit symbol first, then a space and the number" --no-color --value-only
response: mm 12.8
